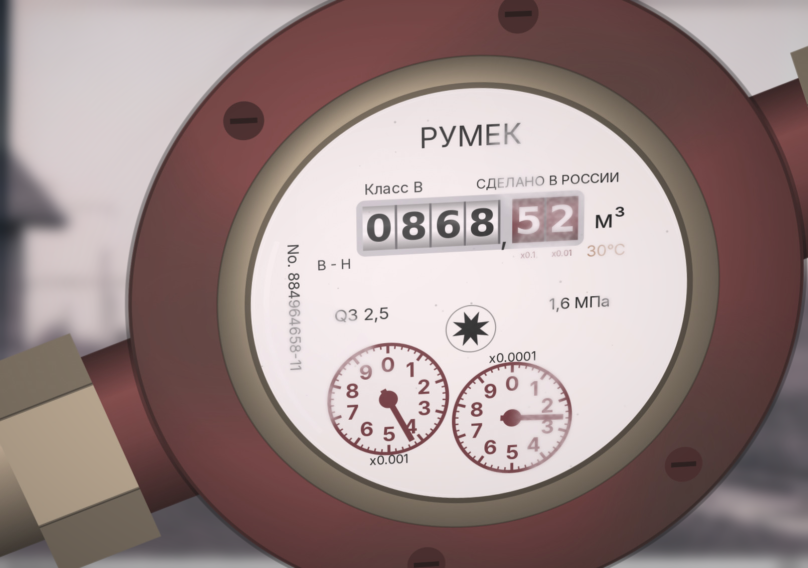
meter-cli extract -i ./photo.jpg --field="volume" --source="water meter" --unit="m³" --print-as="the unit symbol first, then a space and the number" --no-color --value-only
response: m³ 868.5242
